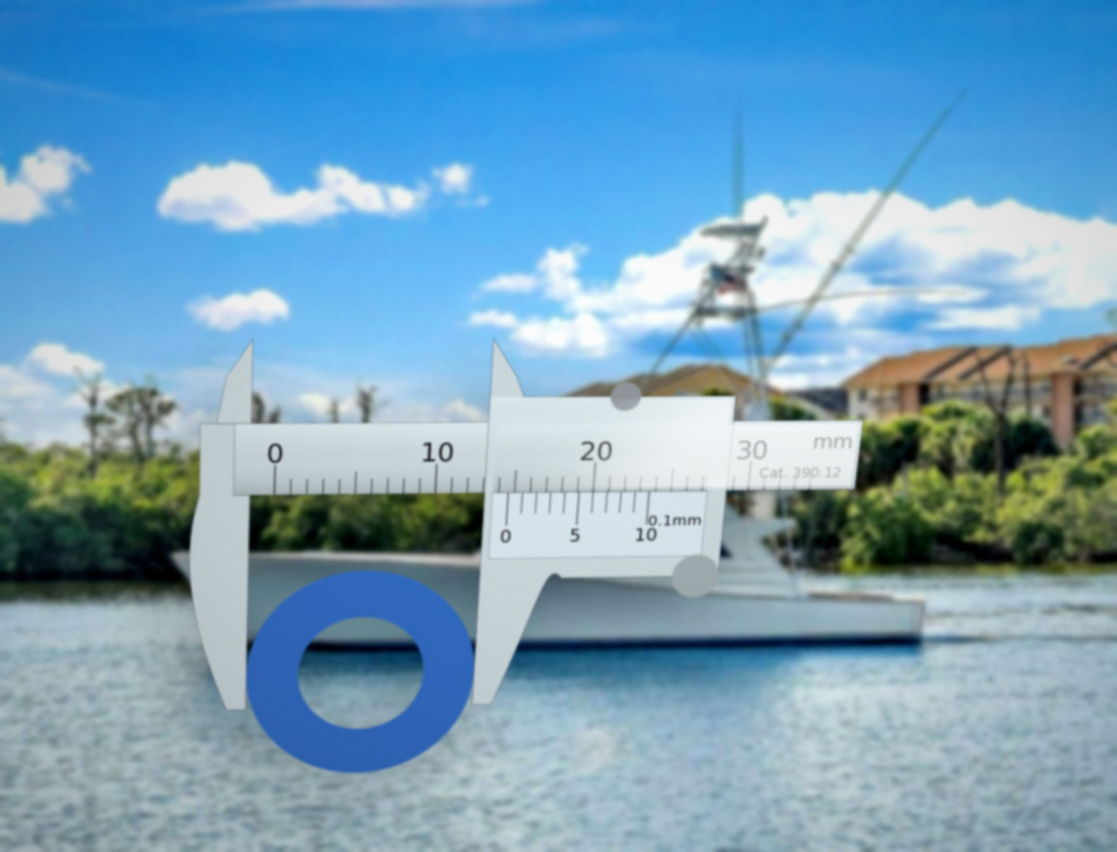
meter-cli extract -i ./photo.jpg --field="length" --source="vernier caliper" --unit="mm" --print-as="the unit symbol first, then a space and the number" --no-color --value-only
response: mm 14.6
